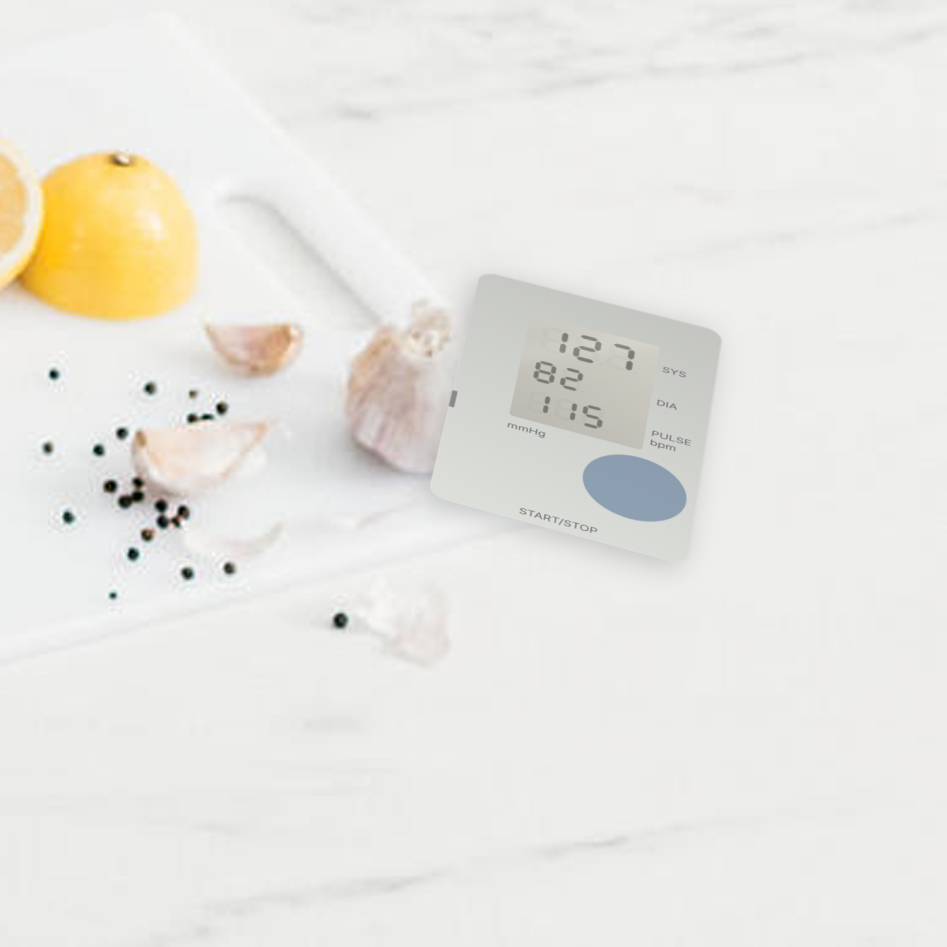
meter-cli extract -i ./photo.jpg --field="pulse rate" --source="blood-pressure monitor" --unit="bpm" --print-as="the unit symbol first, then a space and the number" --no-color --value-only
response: bpm 115
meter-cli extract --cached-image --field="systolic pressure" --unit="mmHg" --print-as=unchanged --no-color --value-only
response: mmHg 127
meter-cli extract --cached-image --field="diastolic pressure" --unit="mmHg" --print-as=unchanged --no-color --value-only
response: mmHg 82
